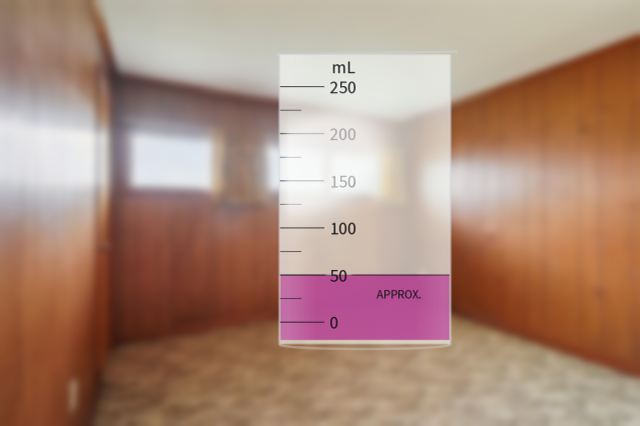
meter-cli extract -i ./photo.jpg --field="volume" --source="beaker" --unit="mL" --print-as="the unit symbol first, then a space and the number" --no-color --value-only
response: mL 50
